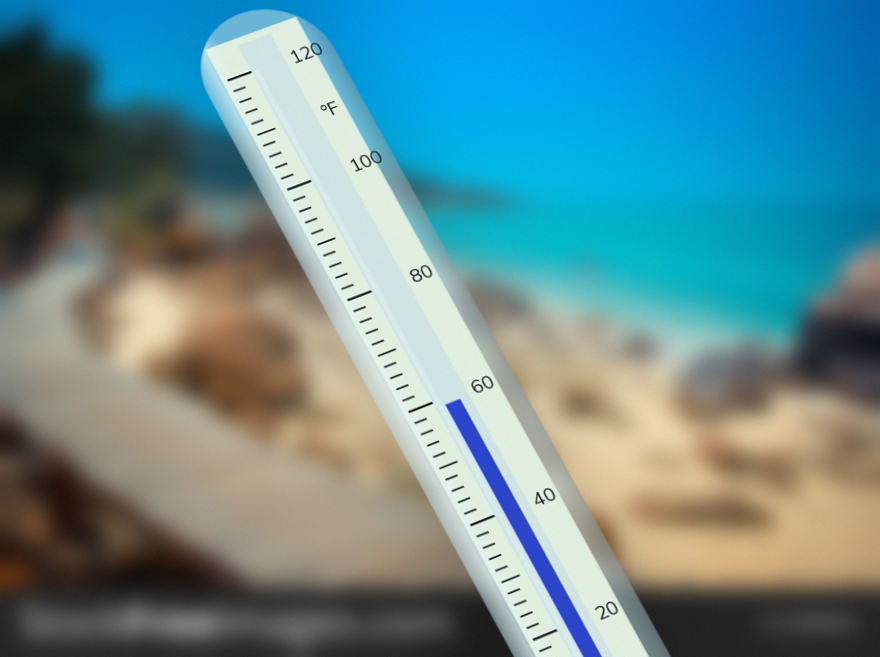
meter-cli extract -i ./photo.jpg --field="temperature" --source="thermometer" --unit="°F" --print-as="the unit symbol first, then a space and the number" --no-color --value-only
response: °F 59
